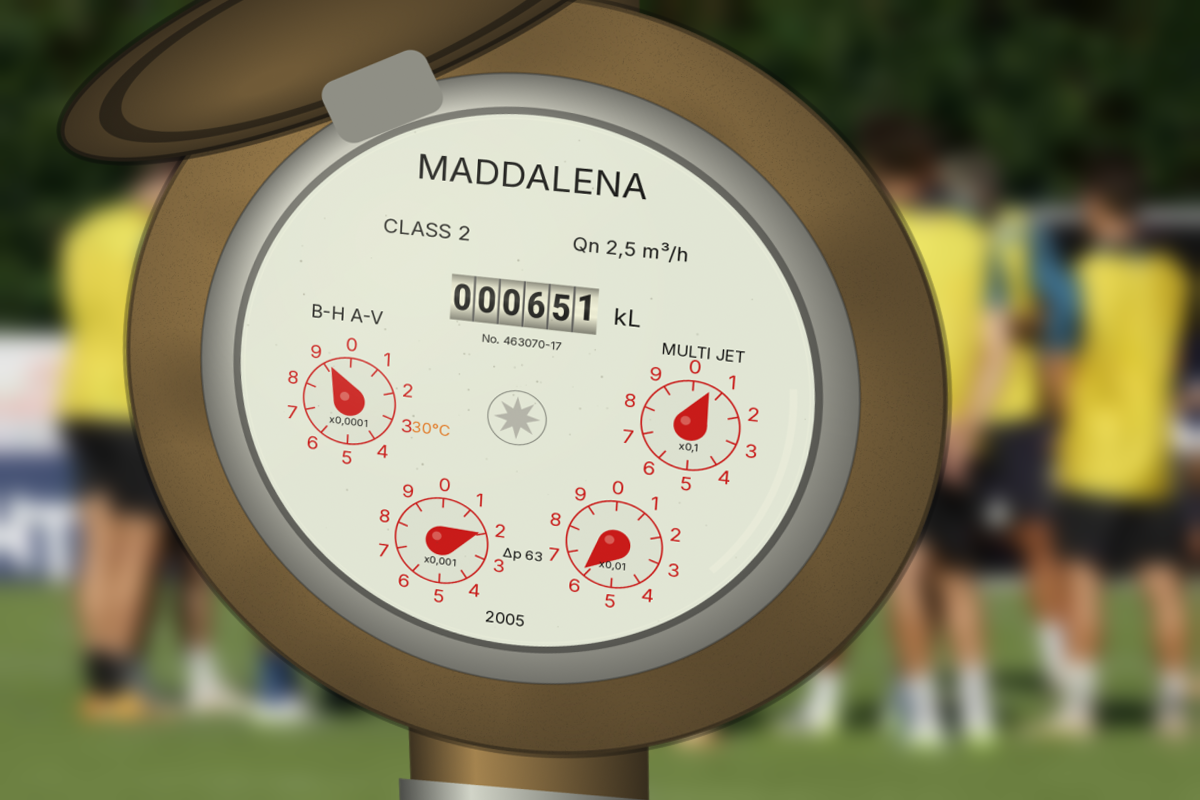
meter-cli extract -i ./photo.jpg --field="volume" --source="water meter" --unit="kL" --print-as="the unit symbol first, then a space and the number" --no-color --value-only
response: kL 651.0619
